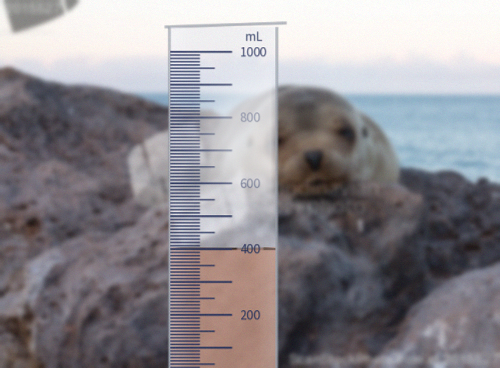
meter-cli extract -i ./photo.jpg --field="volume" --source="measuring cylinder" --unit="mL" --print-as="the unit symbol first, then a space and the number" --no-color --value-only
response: mL 400
